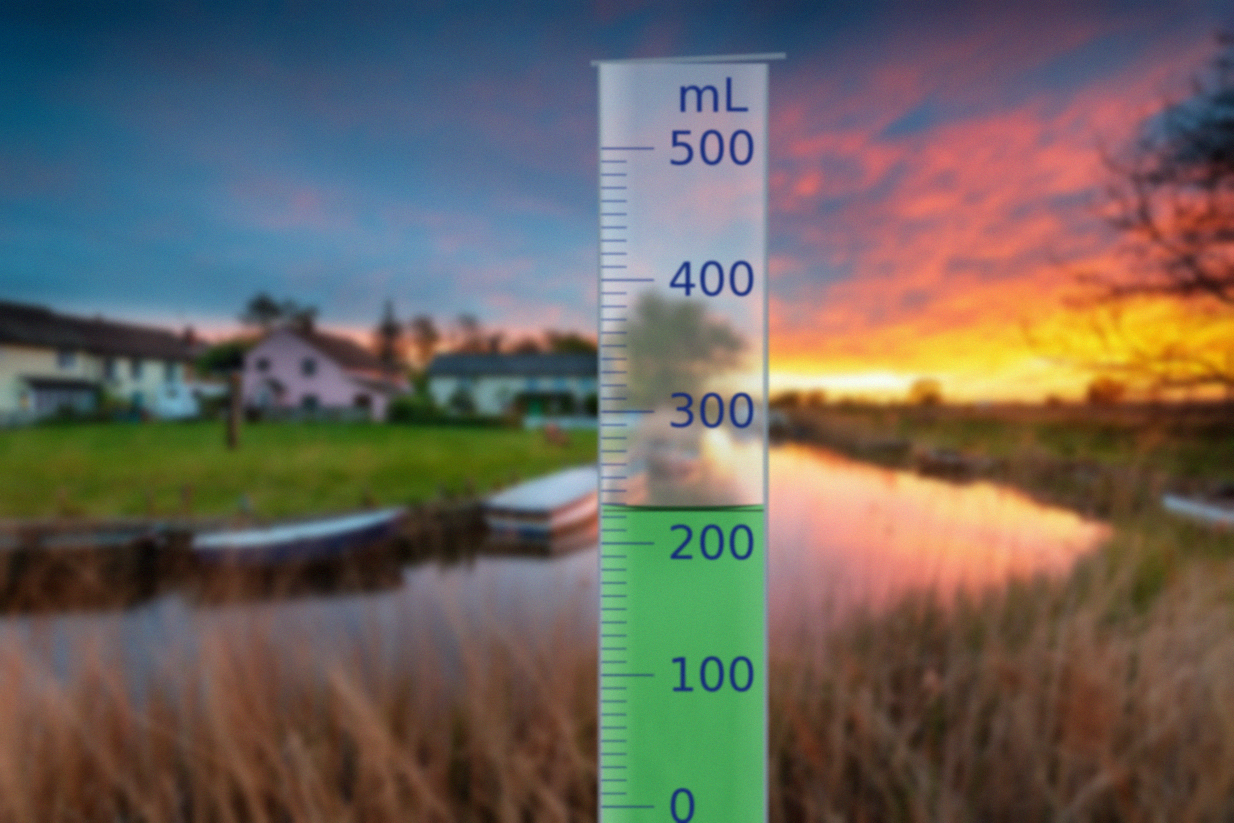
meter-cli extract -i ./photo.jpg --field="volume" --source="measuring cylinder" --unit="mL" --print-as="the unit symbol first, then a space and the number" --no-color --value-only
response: mL 225
